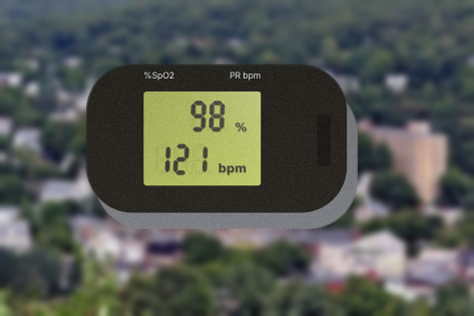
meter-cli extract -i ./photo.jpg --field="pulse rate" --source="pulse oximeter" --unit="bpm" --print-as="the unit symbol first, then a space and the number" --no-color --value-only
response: bpm 121
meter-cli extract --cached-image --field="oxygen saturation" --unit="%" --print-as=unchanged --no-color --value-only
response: % 98
